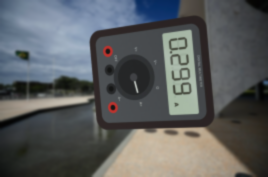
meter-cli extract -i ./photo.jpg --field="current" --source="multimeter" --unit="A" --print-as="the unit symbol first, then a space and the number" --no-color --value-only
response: A 0.299
